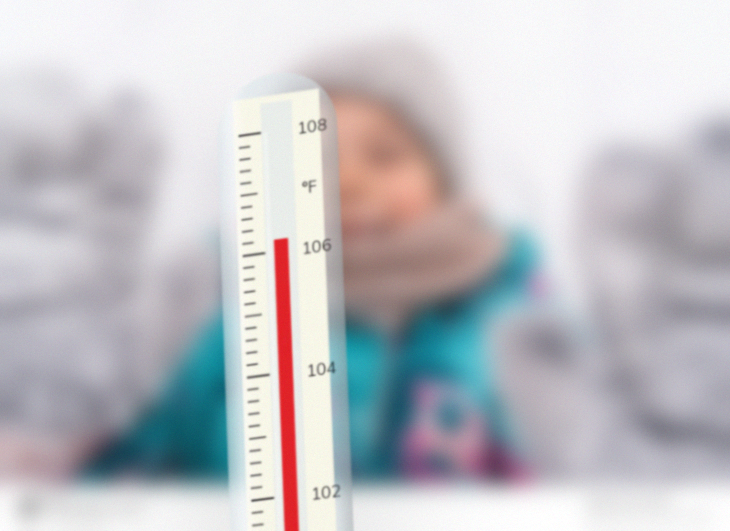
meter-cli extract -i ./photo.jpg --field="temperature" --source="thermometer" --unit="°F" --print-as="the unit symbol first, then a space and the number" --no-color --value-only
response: °F 106.2
